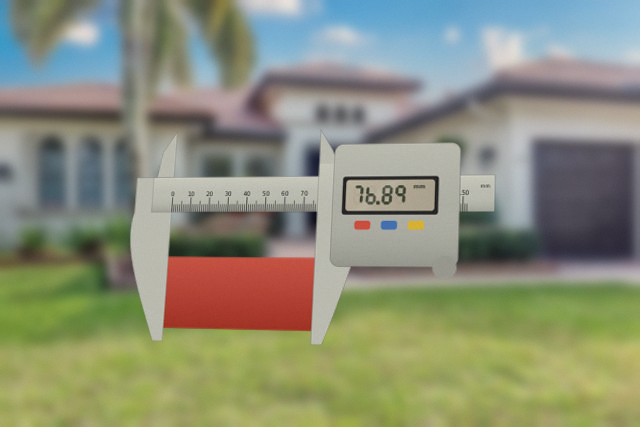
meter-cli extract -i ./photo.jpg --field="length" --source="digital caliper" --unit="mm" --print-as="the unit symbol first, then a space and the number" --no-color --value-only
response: mm 76.89
